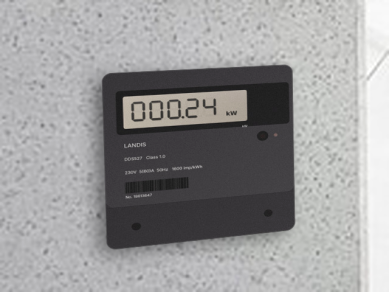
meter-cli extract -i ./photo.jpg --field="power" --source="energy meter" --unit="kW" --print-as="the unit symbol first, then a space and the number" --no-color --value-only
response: kW 0.24
